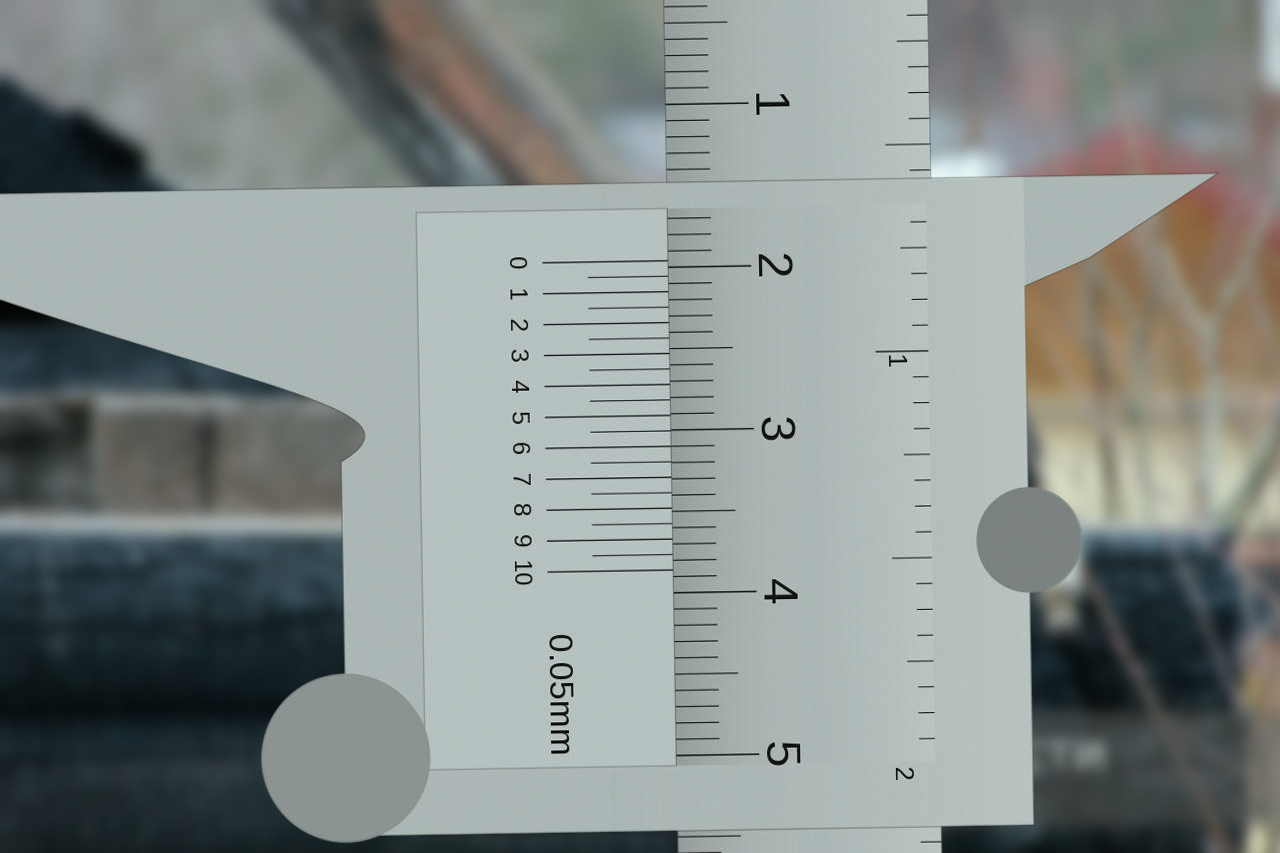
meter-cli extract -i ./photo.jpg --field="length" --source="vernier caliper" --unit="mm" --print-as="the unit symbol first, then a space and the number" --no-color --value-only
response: mm 19.6
